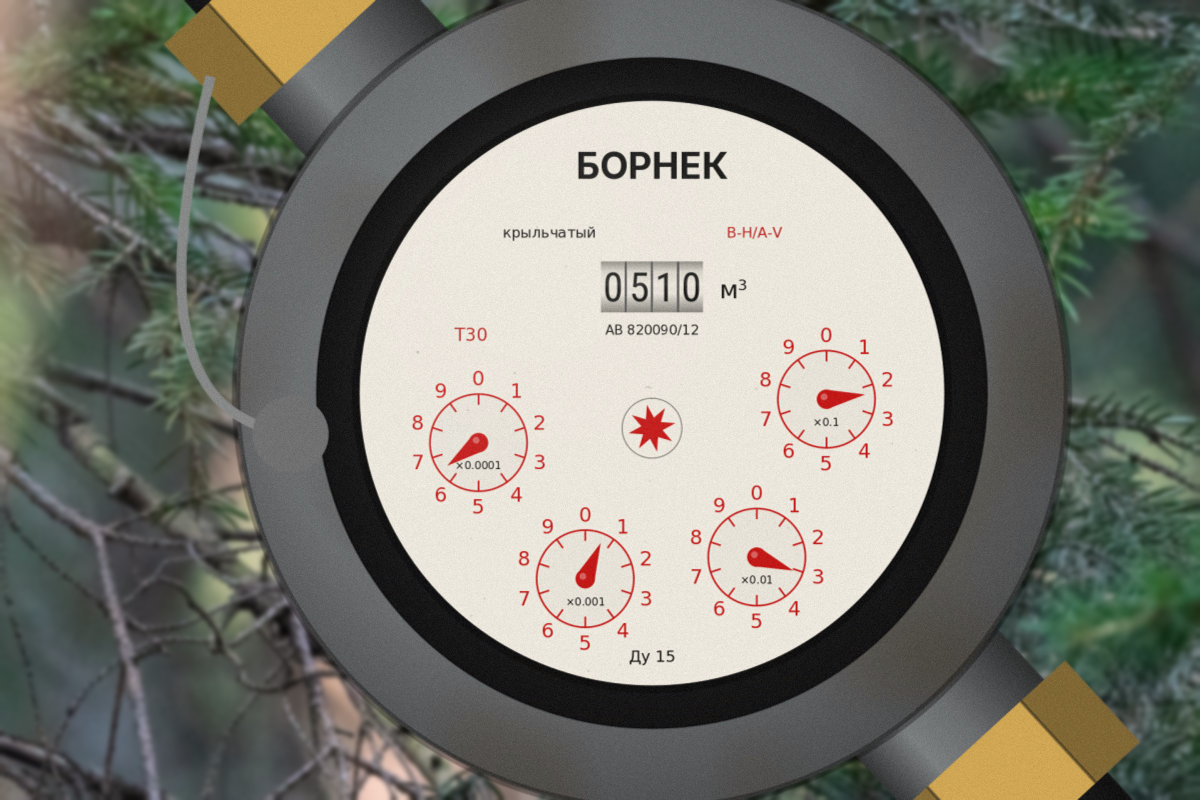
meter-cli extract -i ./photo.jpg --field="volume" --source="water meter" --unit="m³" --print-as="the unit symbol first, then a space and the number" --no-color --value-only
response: m³ 510.2306
